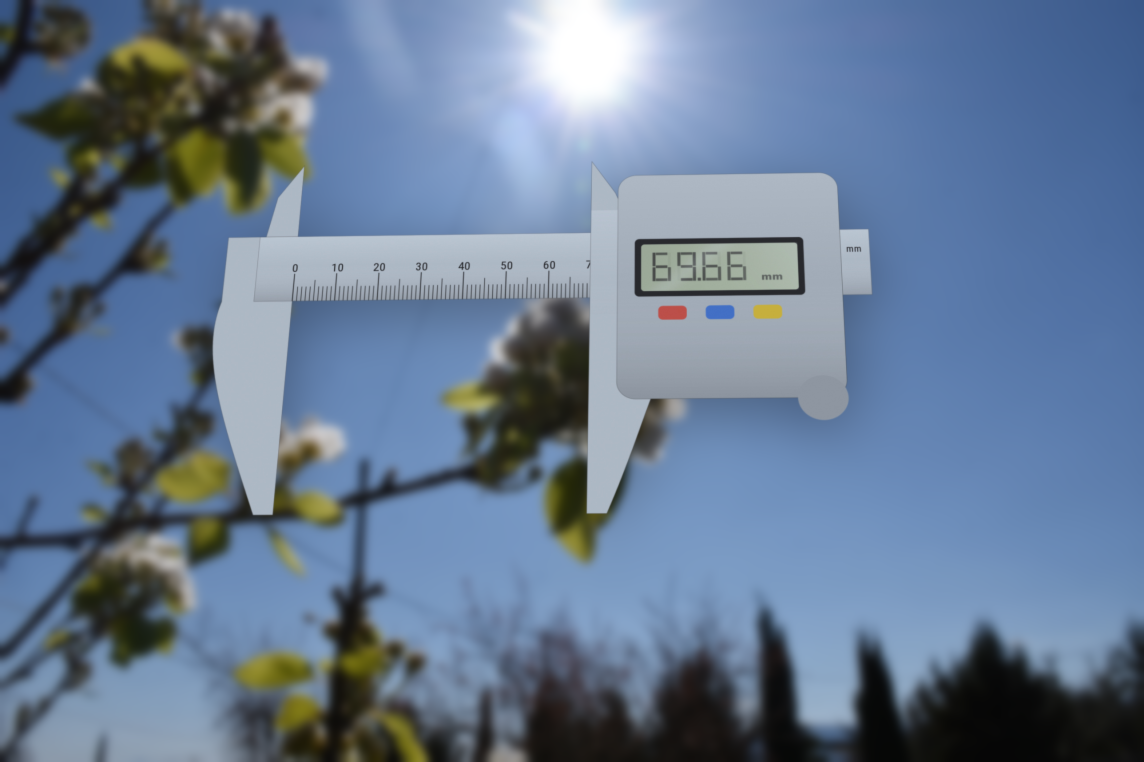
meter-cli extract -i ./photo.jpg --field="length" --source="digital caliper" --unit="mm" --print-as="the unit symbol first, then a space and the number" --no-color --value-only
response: mm 69.66
